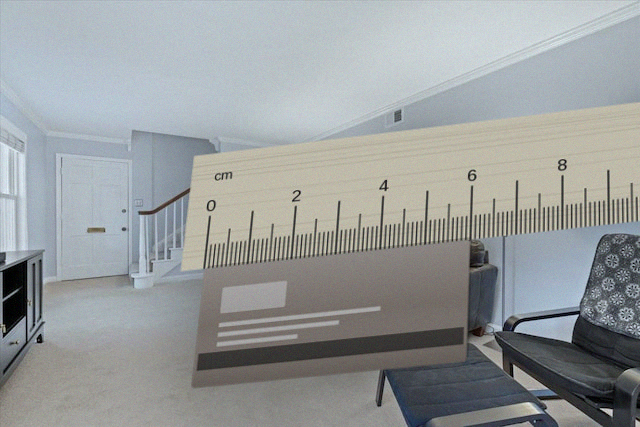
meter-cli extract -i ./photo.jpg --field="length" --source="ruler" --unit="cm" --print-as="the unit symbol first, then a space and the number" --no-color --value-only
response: cm 6
